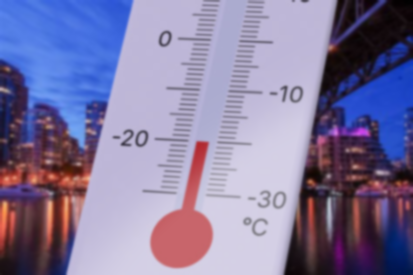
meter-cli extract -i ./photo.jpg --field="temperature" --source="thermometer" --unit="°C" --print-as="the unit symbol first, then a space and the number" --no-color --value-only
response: °C -20
